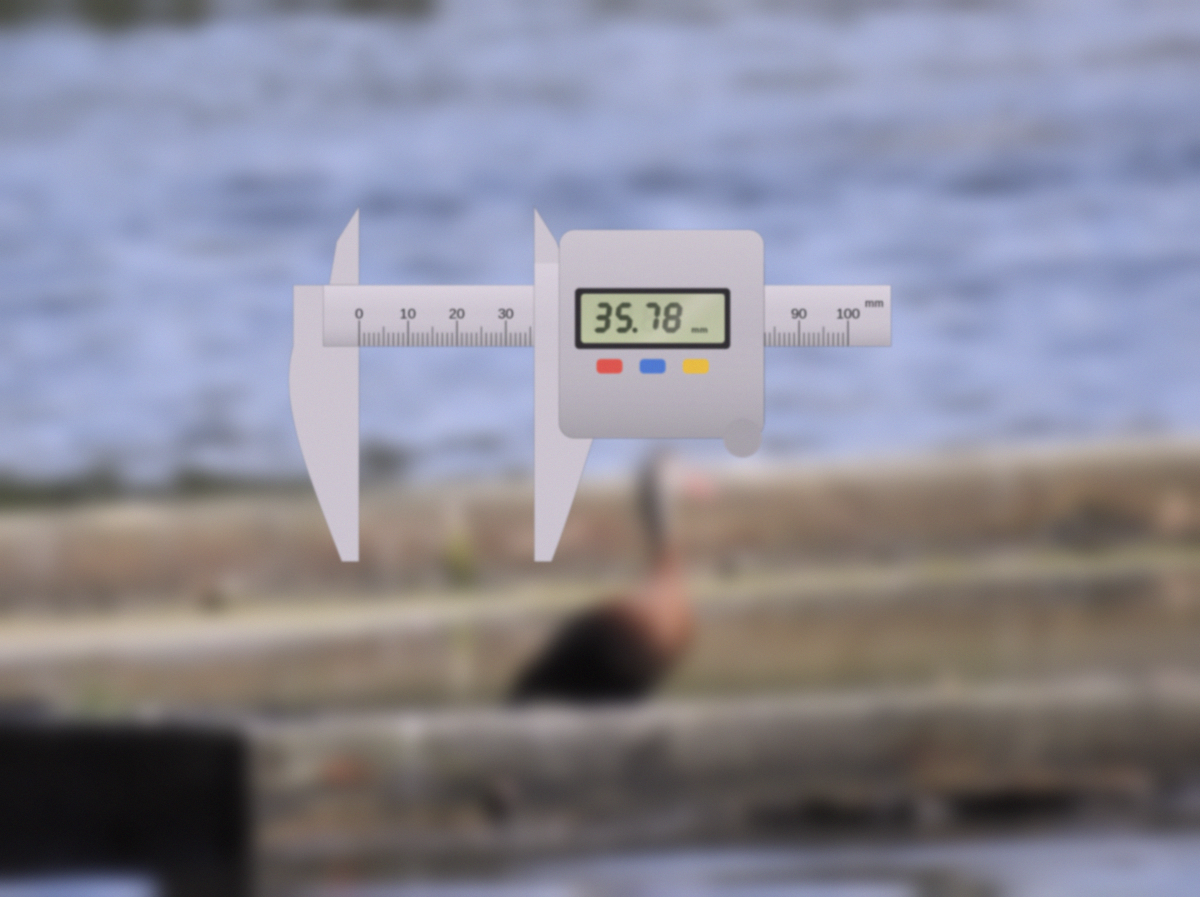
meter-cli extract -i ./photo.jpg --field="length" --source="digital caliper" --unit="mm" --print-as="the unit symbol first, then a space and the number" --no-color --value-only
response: mm 35.78
